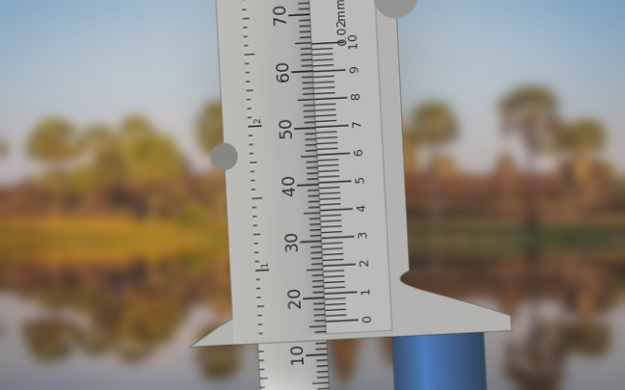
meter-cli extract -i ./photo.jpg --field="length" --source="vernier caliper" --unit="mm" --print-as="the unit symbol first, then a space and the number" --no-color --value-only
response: mm 15.8
